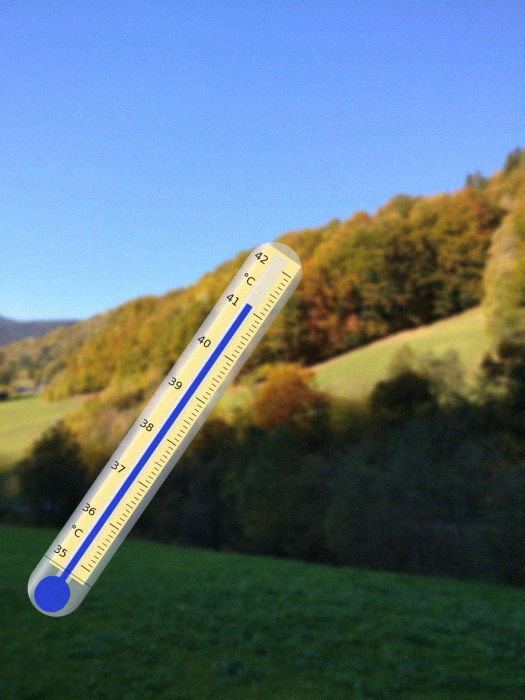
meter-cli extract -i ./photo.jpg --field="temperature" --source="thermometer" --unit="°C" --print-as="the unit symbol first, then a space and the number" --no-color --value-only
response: °C 41.1
